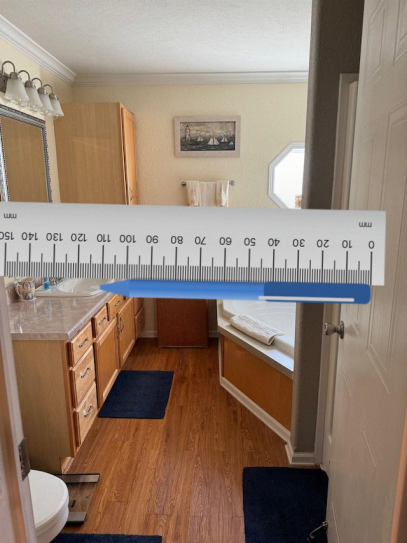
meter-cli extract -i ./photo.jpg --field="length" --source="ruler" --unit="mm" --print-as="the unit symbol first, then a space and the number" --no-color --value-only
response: mm 115
